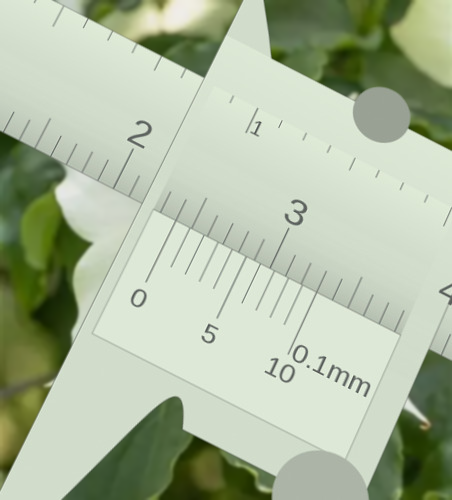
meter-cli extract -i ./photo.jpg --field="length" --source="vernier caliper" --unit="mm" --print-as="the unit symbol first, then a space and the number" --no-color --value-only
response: mm 24.0
